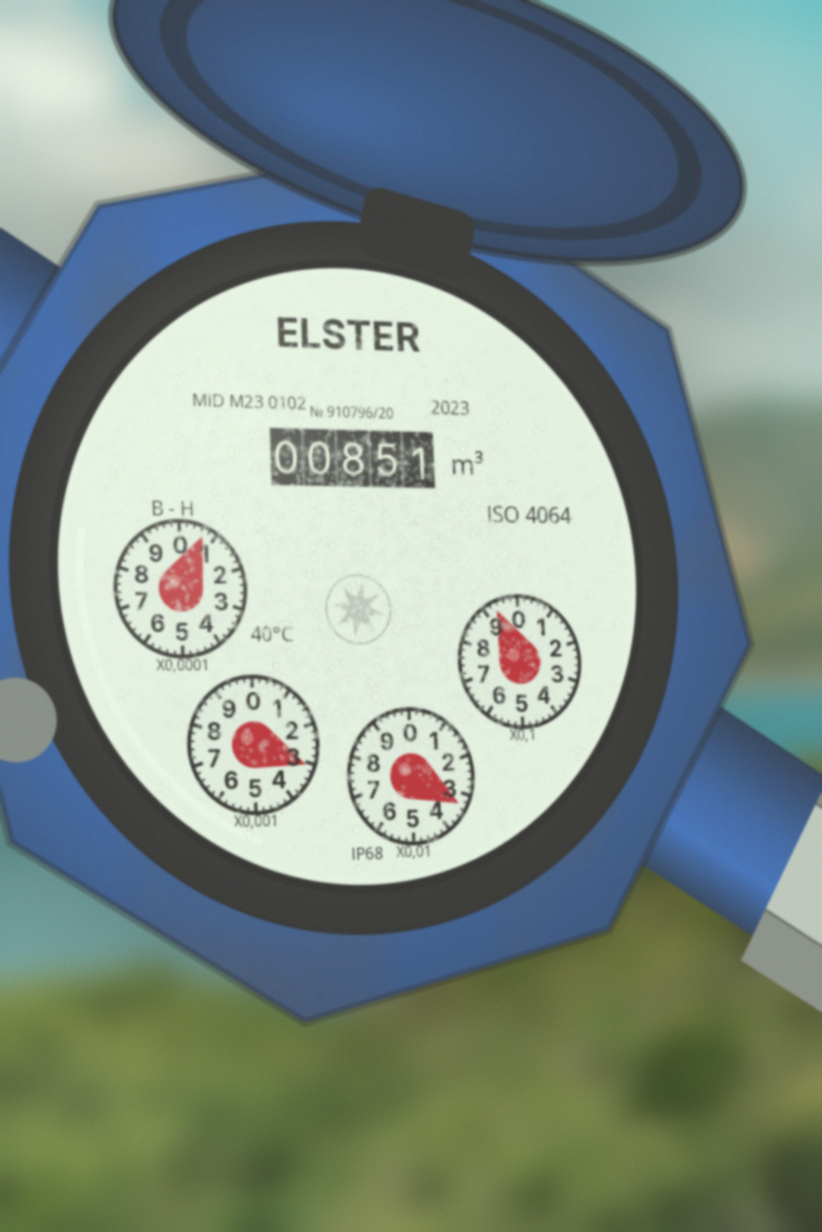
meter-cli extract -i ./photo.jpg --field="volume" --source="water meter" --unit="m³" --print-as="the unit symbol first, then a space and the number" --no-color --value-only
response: m³ 850.9330
